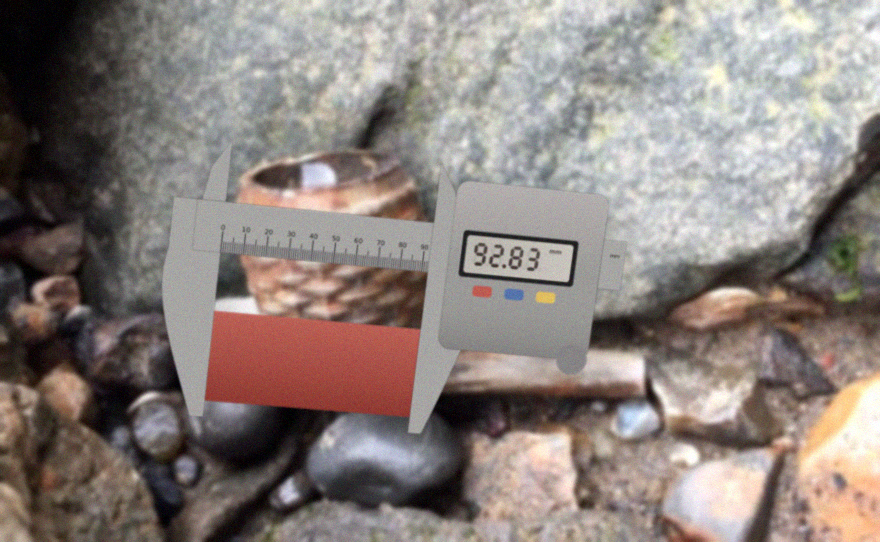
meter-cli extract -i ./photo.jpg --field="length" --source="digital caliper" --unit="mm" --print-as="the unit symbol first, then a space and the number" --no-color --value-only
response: mm 92.83
